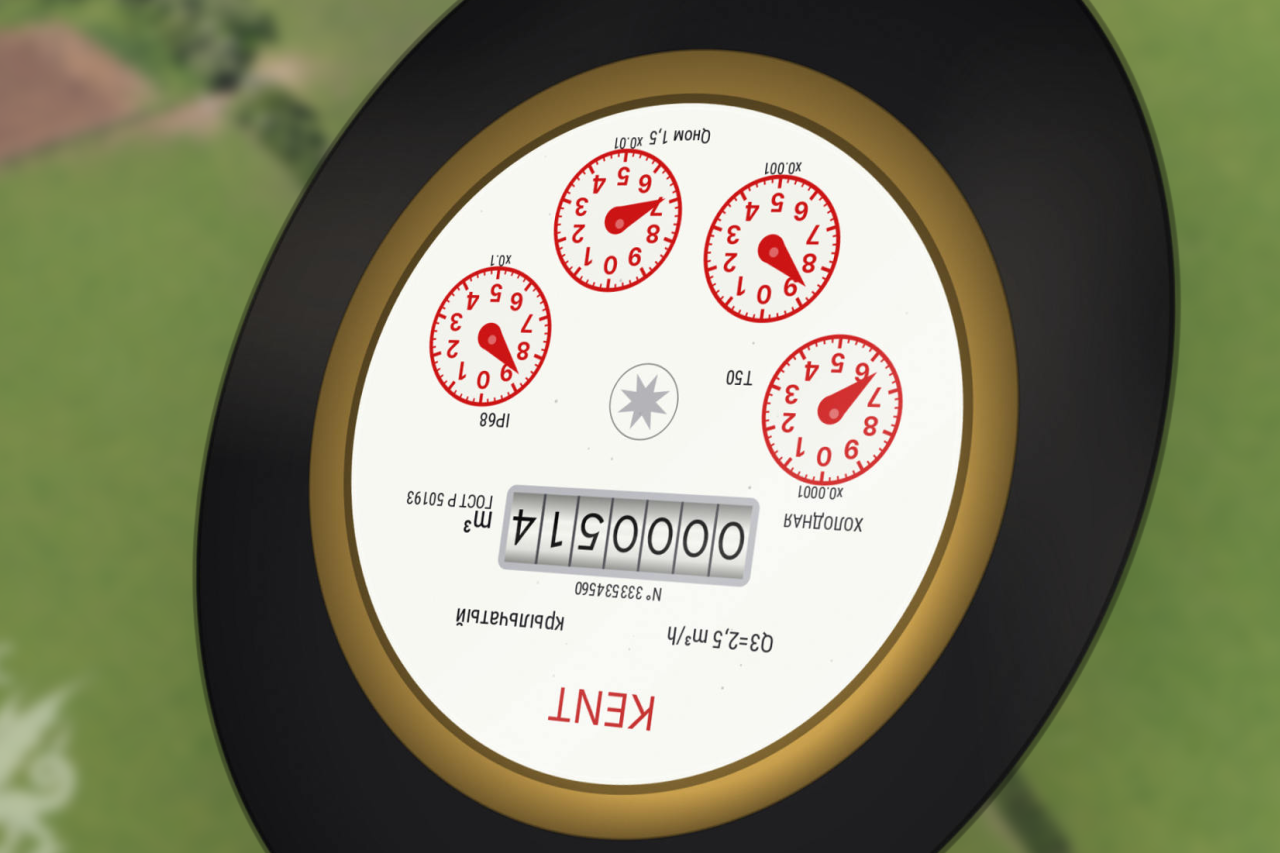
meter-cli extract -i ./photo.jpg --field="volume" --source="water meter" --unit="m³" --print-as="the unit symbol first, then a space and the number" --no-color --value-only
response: m³ 514.8686
